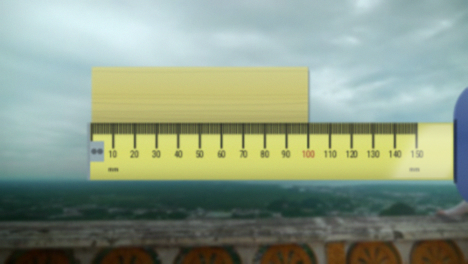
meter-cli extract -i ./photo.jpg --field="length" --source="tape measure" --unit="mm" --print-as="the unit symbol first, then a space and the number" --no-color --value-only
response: mm 100
